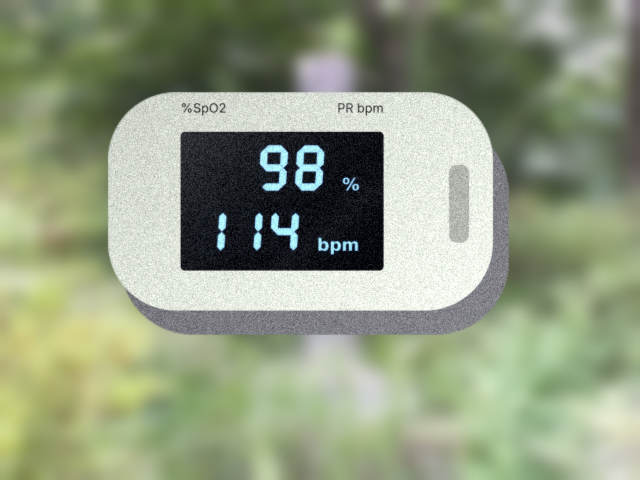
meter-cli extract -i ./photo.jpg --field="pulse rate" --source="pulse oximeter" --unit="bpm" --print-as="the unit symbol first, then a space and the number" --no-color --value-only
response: bpm 114
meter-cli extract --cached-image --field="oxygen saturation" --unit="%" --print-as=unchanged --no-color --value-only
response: % 98
